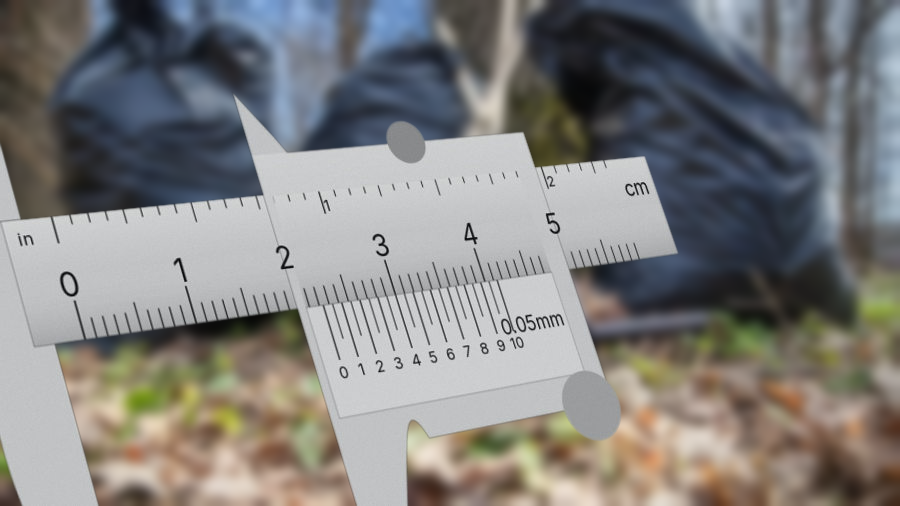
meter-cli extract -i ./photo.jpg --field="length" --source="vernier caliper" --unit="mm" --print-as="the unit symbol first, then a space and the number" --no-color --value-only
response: mm 22.4
